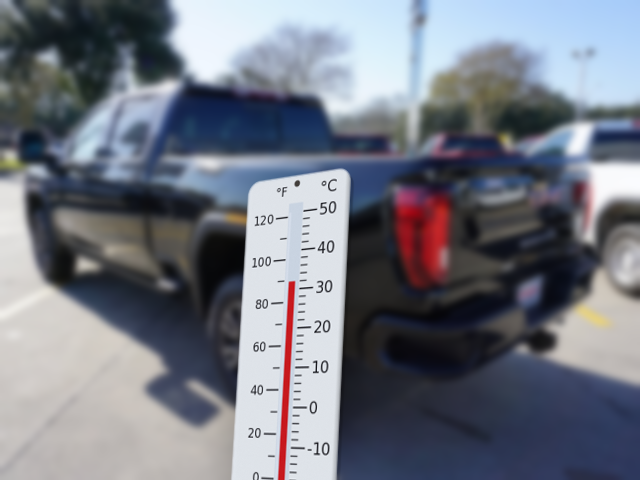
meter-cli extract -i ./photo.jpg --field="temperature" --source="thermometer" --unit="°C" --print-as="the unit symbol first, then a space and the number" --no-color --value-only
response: °C 32
